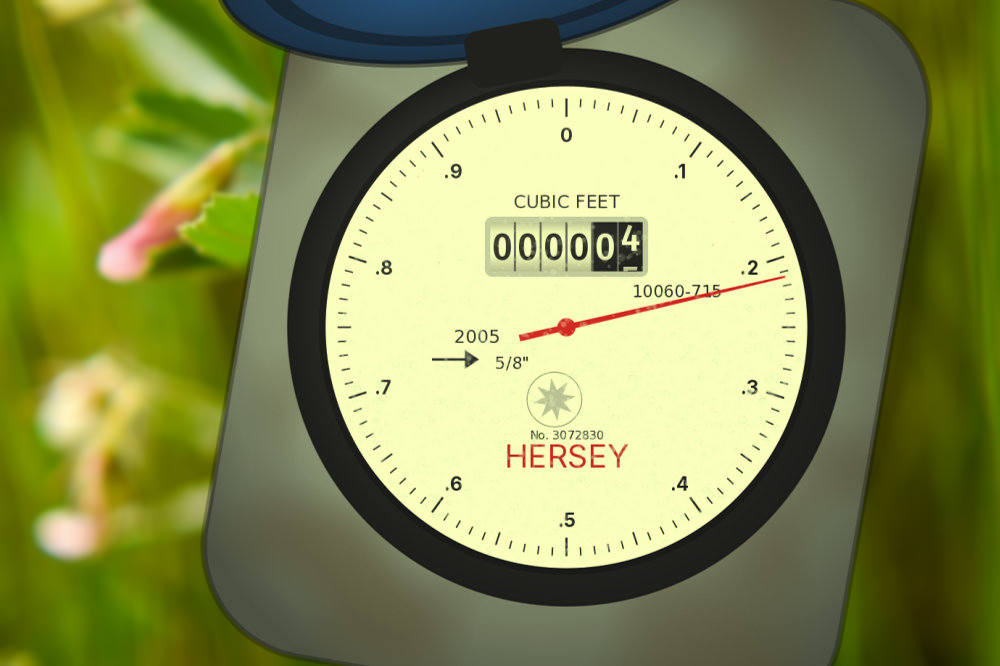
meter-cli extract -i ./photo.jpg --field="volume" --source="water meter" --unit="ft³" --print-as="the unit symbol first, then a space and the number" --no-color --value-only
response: ft³ 4.21
